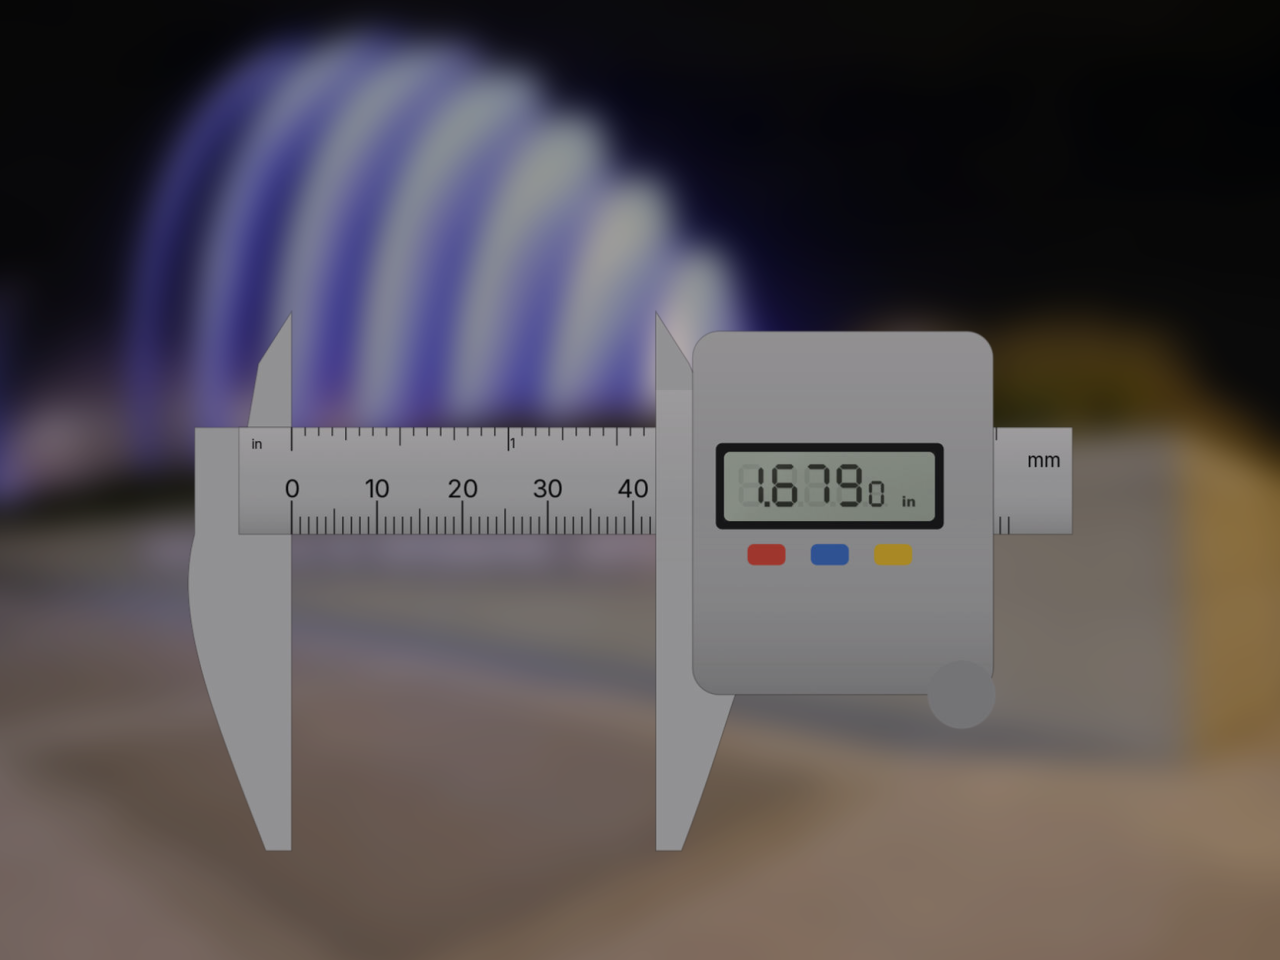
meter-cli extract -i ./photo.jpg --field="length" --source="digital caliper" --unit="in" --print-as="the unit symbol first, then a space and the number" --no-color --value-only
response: in 1.6790
